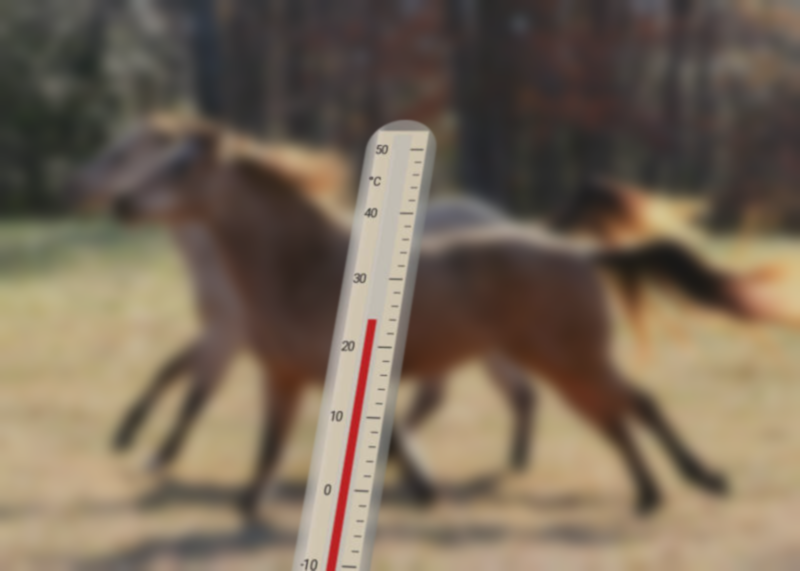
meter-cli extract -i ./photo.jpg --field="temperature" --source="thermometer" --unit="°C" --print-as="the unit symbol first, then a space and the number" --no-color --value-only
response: °C 24
